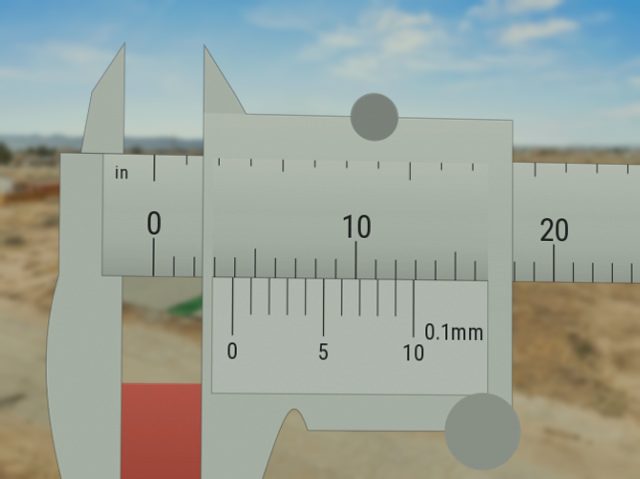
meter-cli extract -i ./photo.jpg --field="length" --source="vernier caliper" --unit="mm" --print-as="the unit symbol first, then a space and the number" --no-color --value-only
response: mm 3.9
